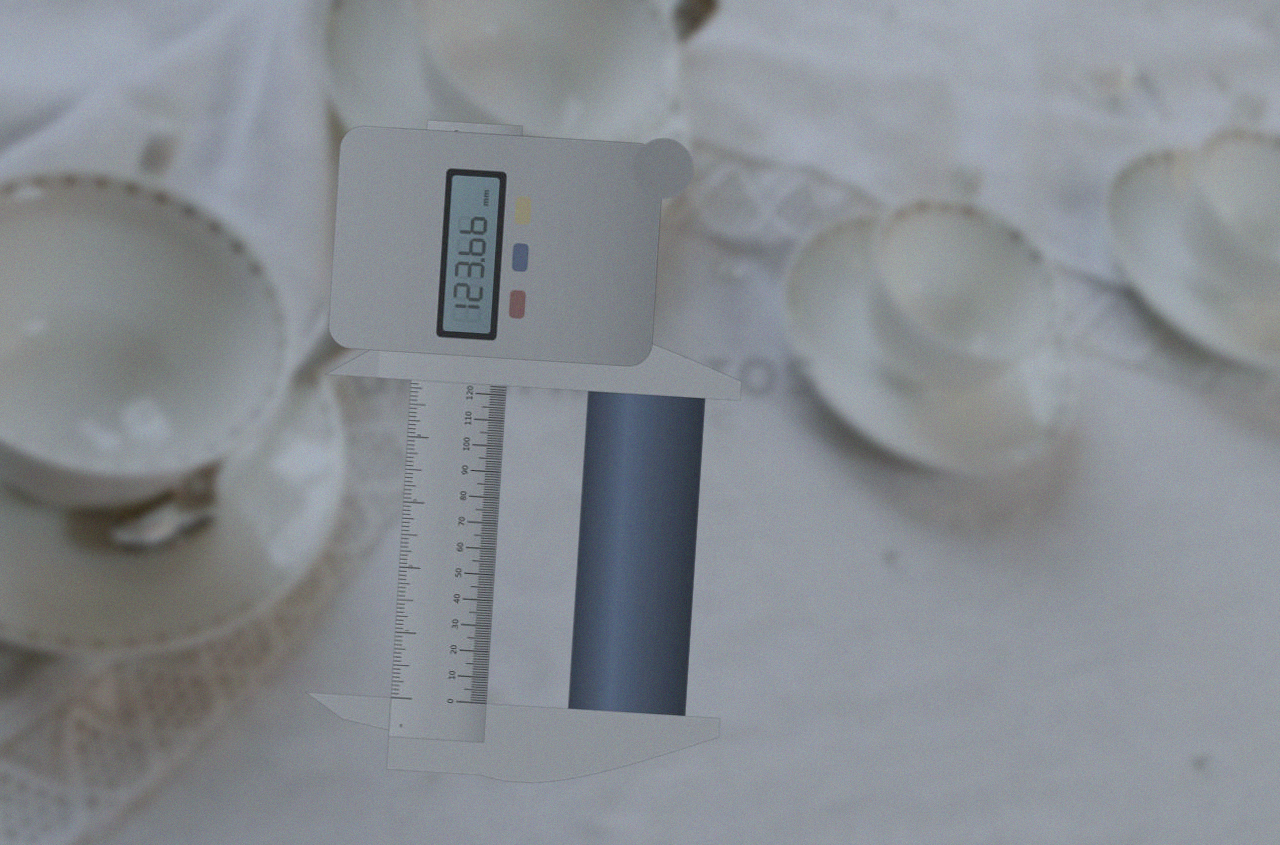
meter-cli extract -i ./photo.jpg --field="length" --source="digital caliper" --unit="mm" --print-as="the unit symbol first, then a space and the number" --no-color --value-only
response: mm 123.66
